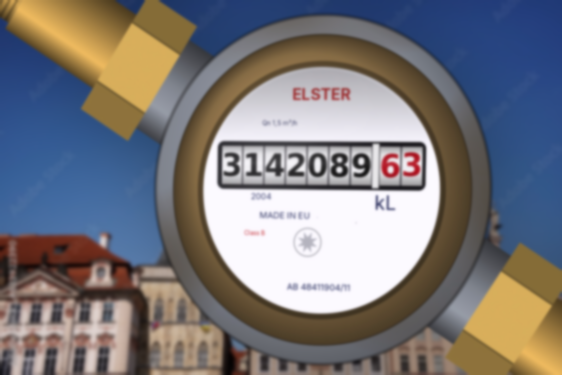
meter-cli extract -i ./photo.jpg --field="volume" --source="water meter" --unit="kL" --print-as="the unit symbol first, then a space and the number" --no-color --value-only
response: kL 3142089.63
